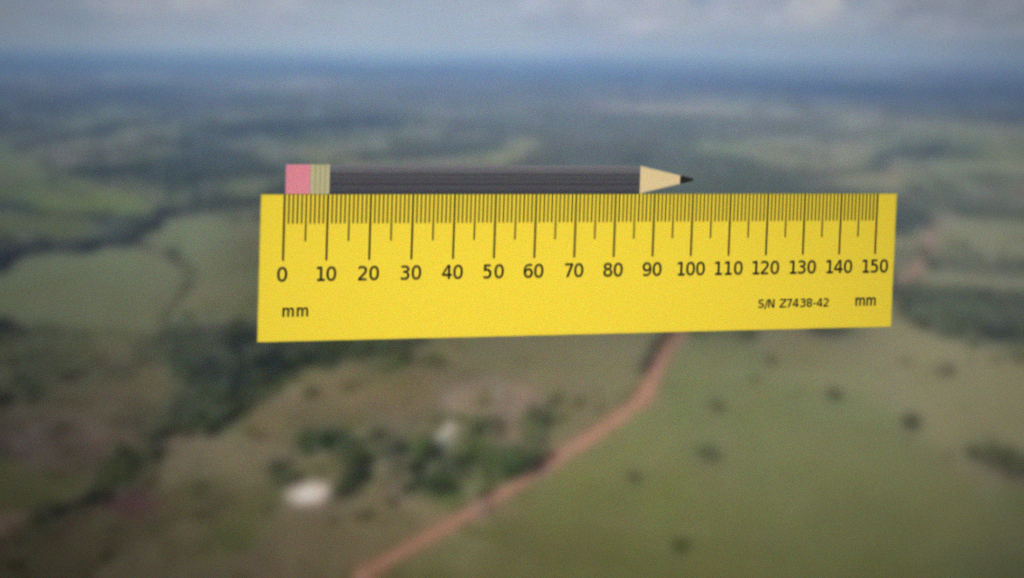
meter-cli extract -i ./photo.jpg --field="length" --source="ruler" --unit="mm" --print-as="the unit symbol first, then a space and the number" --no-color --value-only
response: mm 100
